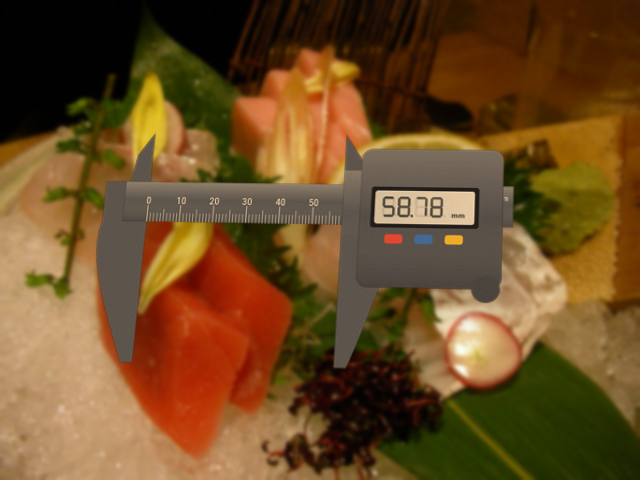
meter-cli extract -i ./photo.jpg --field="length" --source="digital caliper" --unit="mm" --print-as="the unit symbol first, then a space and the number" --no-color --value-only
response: mm 58.78
